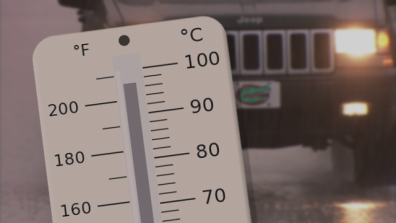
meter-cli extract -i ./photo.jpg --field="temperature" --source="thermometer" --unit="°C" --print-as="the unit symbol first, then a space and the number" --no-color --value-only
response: °C 97
